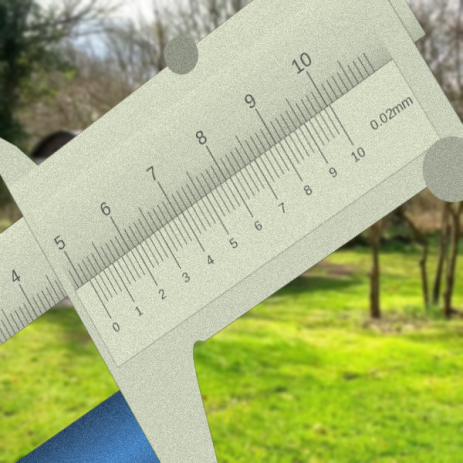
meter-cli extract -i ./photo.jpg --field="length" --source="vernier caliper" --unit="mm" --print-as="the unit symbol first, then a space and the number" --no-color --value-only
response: mm 51.4
